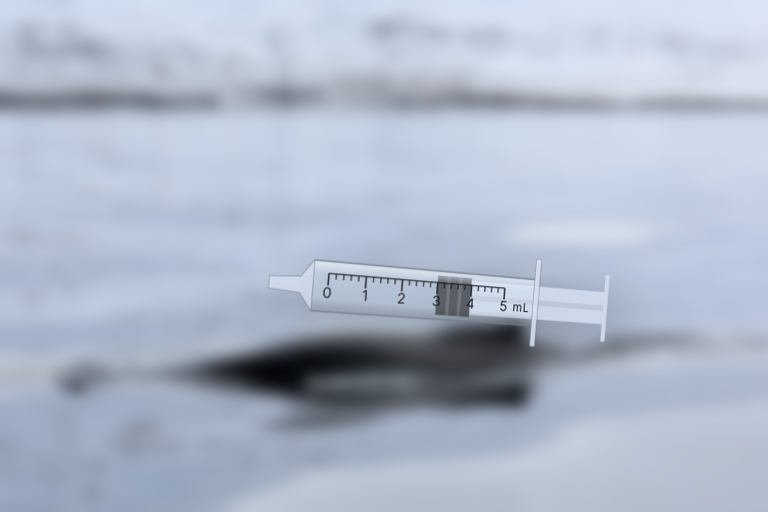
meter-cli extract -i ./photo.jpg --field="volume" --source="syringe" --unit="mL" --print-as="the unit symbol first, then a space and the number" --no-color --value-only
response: mL 3
